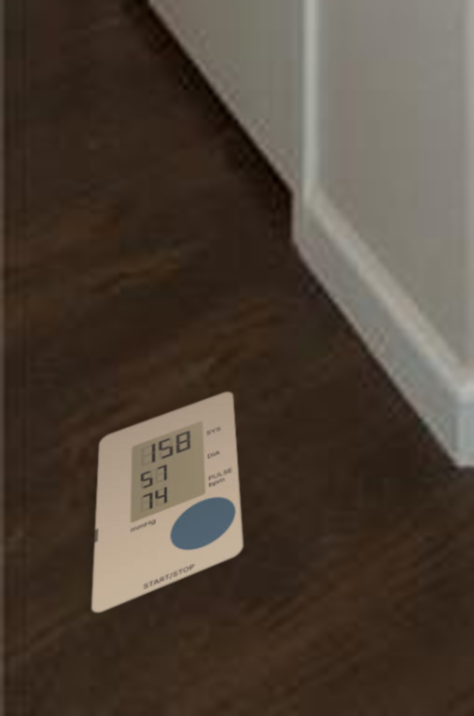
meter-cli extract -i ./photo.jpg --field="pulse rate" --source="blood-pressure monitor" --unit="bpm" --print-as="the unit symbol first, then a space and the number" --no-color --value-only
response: bpm 74
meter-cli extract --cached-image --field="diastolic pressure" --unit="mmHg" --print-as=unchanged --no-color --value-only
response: mmHg 57
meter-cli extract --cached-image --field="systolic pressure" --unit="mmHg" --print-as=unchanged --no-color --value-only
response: mmHg 158
